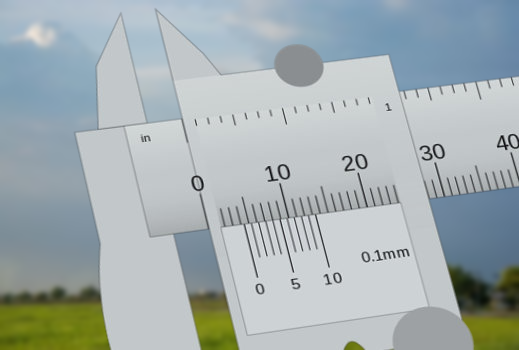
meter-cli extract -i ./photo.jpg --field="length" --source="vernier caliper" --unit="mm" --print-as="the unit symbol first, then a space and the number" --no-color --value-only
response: mm 4.4
